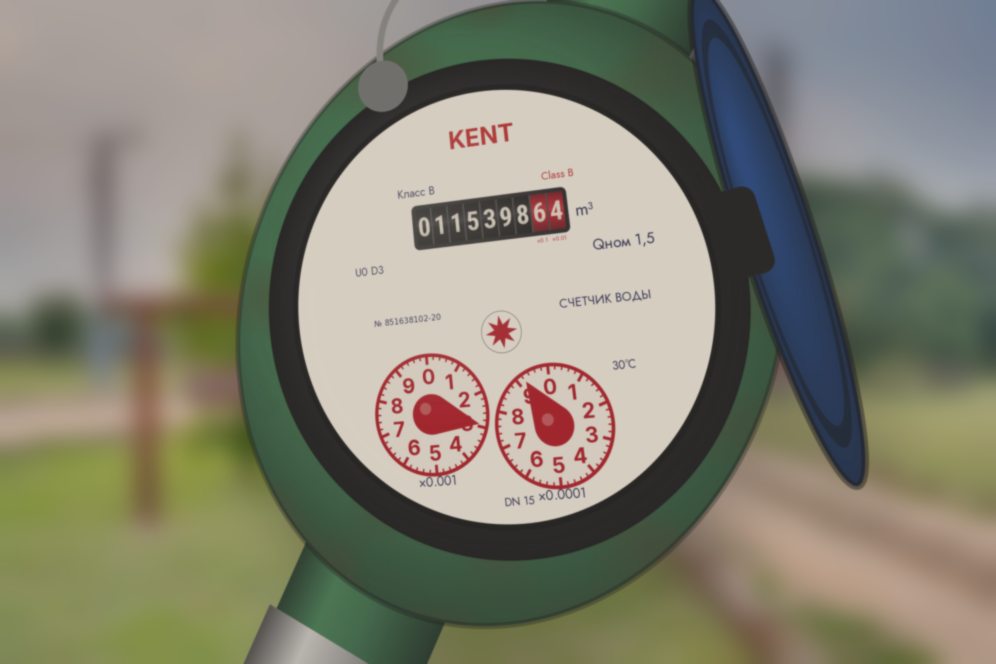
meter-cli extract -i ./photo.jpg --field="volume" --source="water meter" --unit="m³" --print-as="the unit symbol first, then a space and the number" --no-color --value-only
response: m³ 115398.6429
